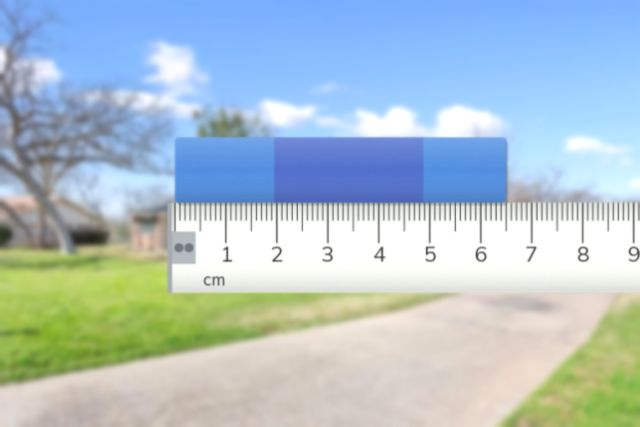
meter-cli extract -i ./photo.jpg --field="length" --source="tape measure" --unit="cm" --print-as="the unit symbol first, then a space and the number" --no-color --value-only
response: cm 6.5
